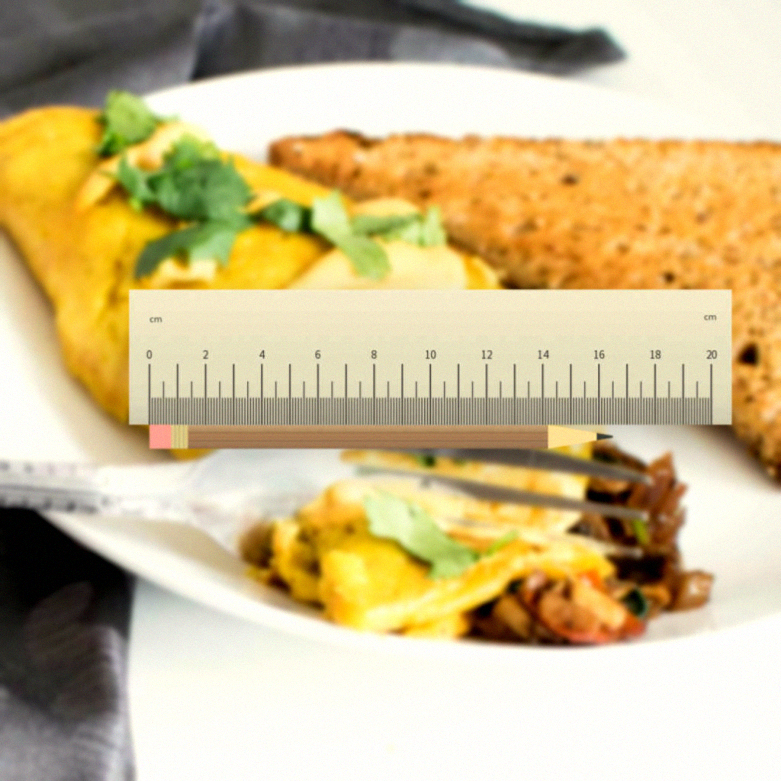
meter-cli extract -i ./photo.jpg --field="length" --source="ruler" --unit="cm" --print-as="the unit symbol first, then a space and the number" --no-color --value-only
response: cm 16.5
